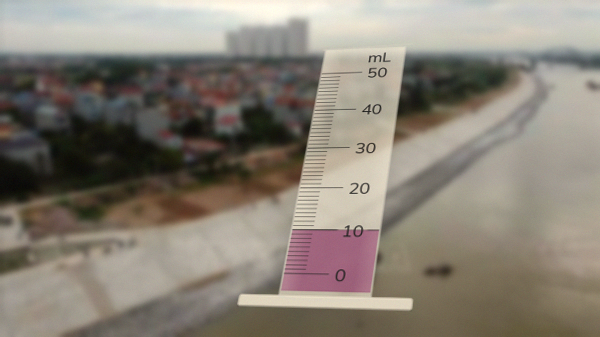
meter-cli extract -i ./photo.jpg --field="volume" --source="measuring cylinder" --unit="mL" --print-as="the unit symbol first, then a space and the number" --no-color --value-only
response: mL 10
